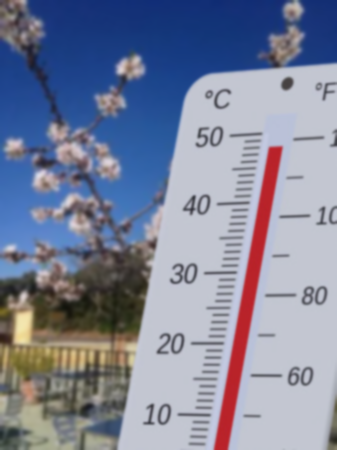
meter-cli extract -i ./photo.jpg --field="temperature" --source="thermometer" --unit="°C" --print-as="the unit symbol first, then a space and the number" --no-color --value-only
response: °C 48
